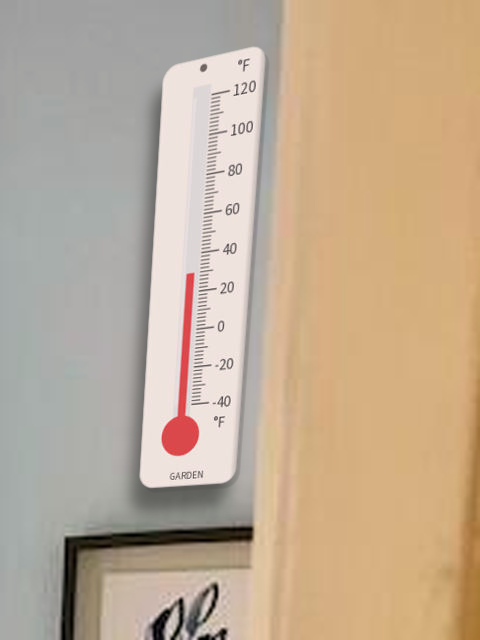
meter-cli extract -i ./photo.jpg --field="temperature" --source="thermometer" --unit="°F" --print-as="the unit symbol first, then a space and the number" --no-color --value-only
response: °F 30
